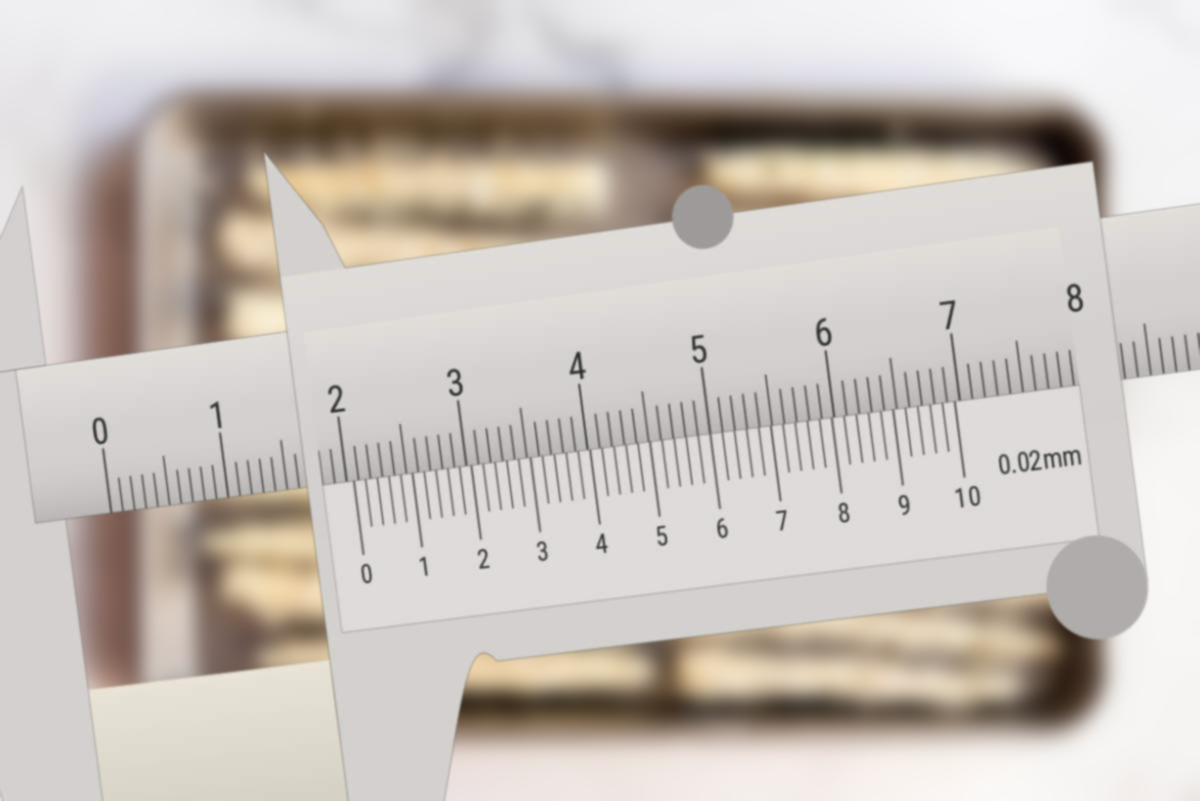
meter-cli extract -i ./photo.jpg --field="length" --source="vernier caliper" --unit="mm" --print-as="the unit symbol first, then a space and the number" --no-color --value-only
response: mm 20.6
